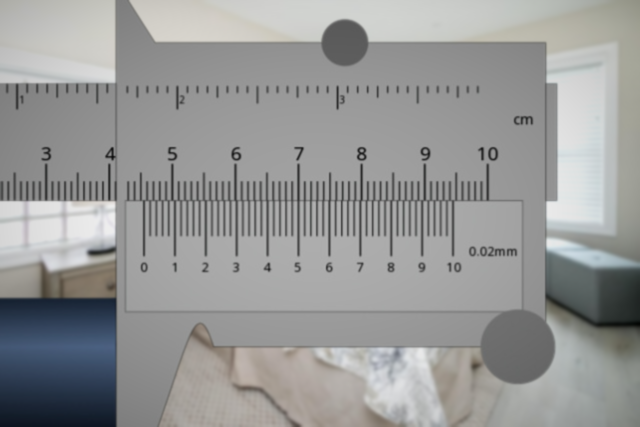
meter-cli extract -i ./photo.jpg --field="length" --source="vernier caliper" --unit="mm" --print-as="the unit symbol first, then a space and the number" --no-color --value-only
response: mm 45.5
